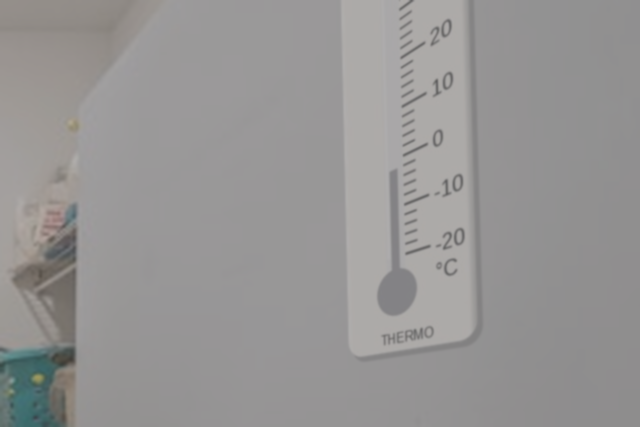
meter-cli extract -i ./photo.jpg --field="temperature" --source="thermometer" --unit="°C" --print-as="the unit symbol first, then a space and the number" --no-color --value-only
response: °C -2
